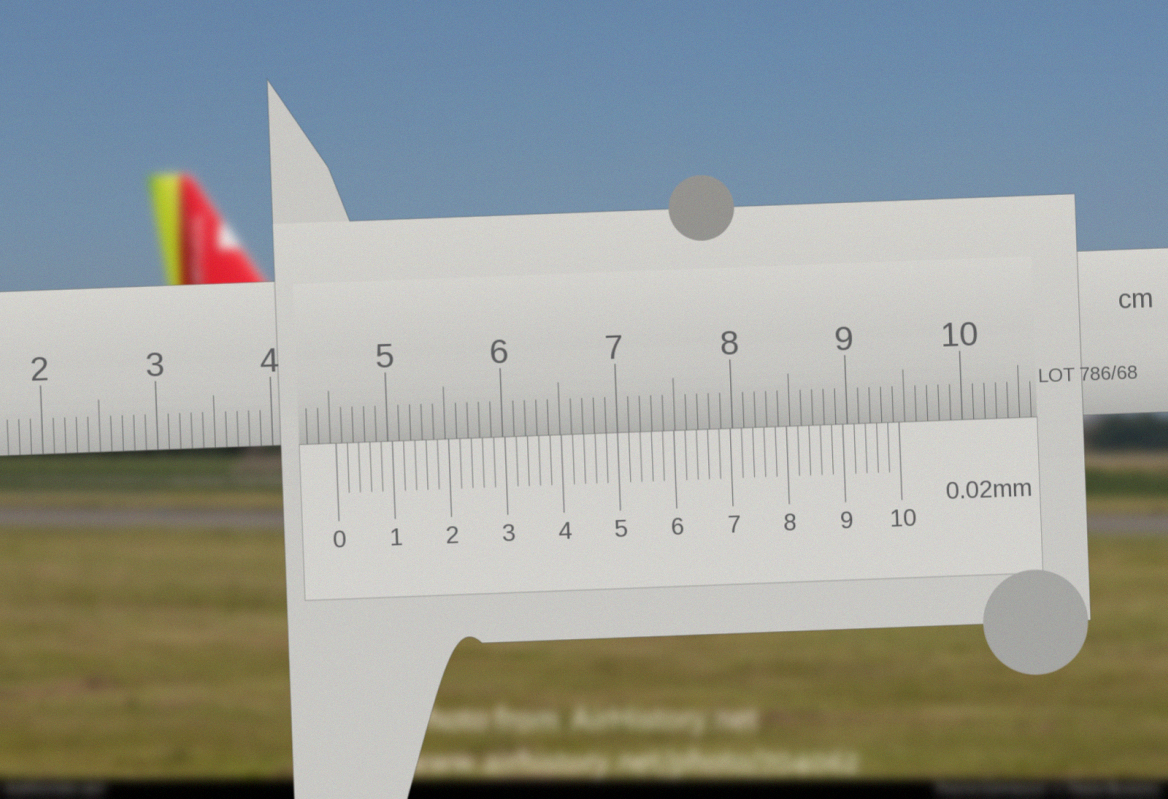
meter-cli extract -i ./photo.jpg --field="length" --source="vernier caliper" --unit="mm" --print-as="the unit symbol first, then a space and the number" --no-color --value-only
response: mm 45.5
